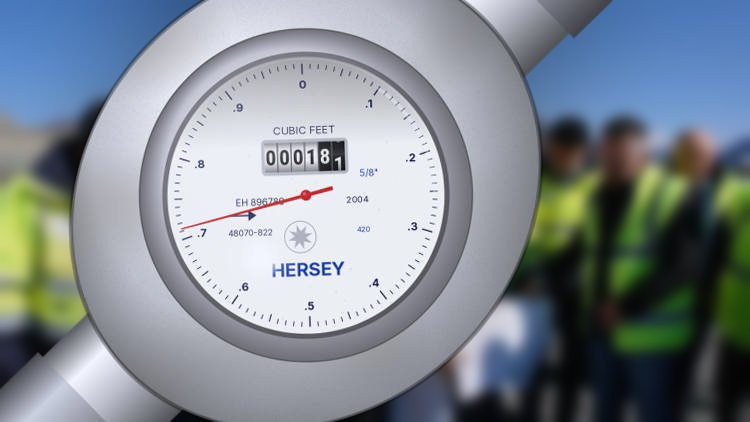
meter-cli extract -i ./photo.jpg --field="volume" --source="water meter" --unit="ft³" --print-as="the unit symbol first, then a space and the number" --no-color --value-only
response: ft³ 180.71
